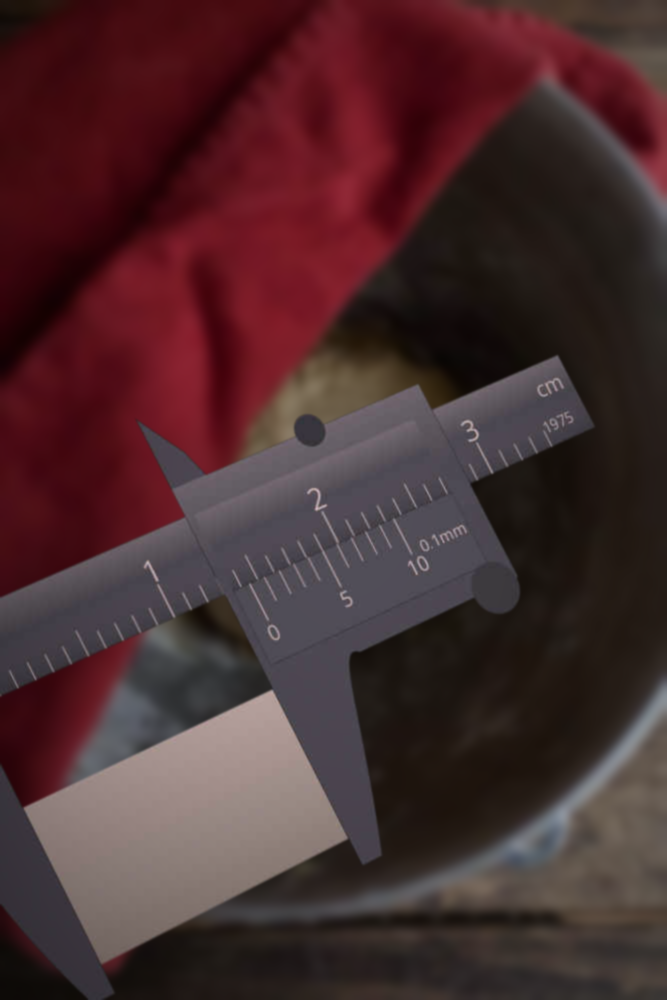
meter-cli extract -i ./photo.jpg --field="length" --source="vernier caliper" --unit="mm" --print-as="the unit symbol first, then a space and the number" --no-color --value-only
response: mm 14.5
